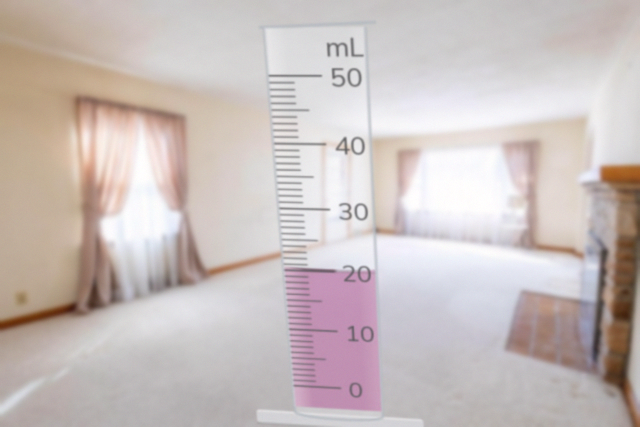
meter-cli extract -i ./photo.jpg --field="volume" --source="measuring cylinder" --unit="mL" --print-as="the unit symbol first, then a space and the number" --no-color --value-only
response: mL 20
